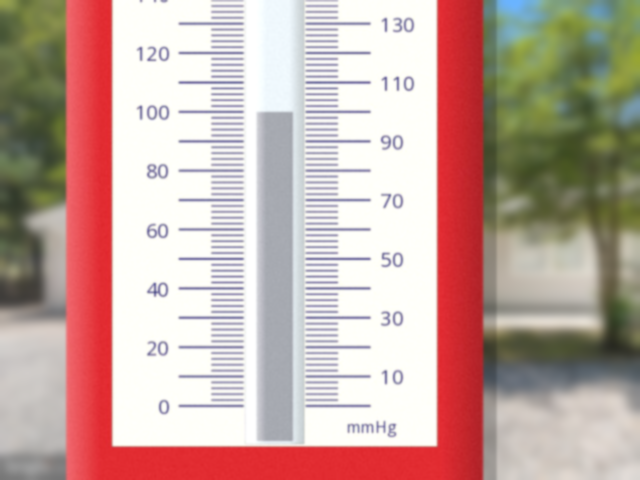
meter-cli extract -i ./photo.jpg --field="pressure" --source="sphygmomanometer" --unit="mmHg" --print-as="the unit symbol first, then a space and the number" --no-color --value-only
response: mmHg 100
